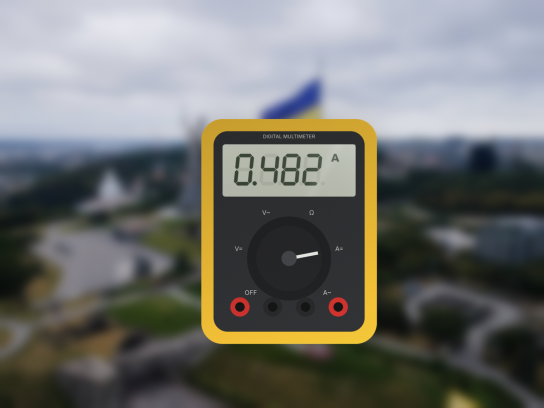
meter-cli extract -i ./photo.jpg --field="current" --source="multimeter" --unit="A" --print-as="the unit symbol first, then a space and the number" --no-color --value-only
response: A 0.482
